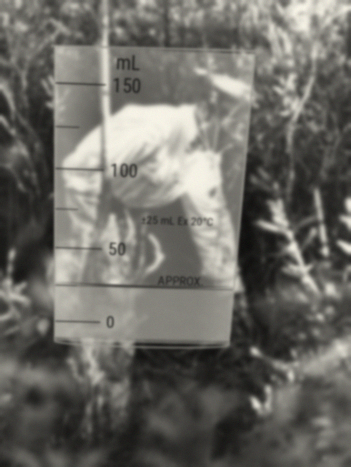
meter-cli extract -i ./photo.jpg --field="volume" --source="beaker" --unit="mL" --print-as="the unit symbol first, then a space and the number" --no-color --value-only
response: mL 25
